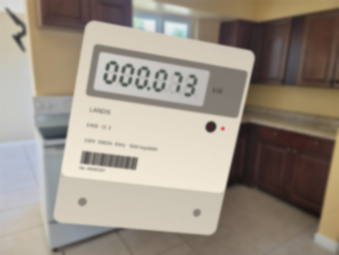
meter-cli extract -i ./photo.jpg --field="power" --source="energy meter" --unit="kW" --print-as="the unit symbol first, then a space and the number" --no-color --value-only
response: kW 0.073
